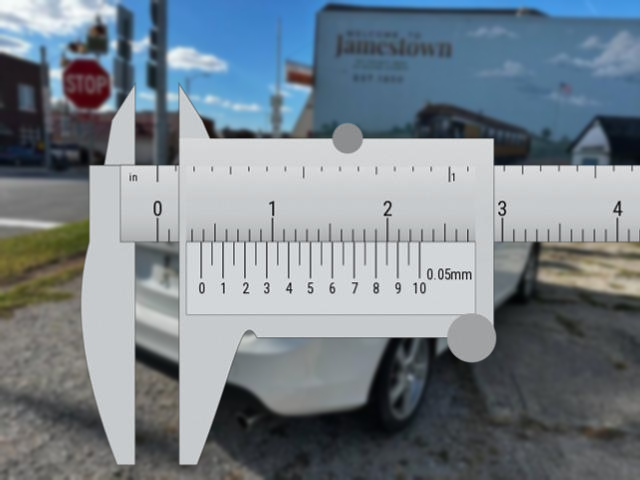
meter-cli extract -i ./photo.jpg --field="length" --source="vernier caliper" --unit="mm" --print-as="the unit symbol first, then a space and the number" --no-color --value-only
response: mm 3.8
